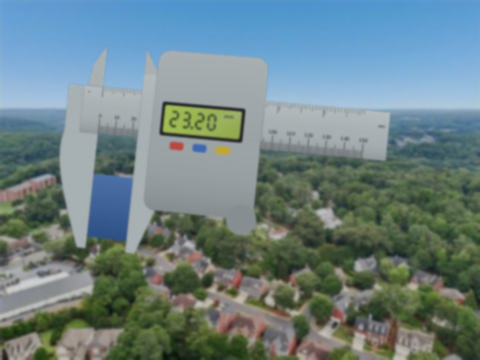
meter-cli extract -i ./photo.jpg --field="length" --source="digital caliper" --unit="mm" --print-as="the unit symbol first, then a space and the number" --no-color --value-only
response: mm 23.20
